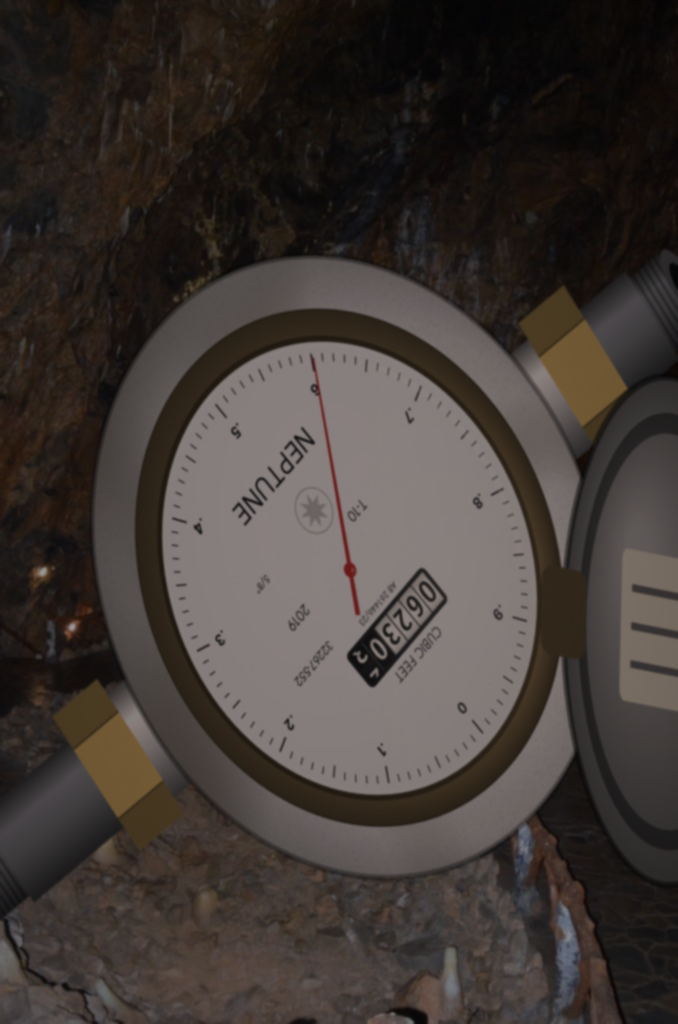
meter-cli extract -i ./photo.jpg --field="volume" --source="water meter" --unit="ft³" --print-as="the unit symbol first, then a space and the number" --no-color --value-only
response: ft³ 62302.60
